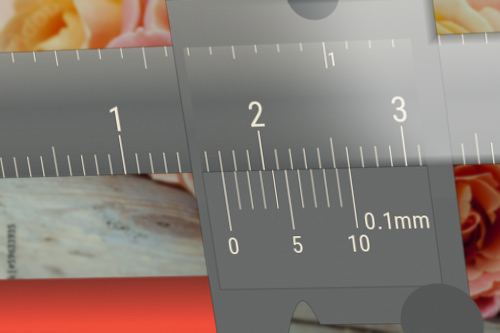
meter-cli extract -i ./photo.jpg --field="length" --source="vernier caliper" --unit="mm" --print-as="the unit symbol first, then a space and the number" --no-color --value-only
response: mm 17.0
